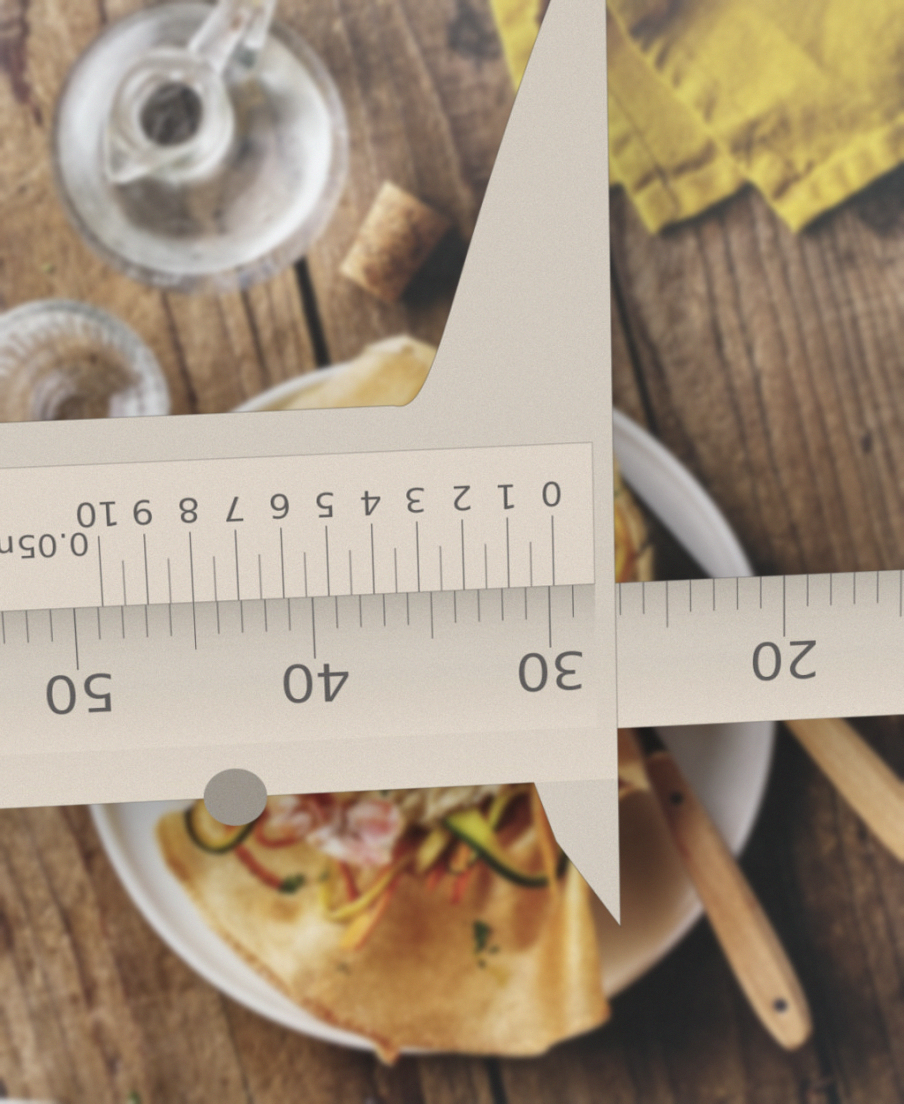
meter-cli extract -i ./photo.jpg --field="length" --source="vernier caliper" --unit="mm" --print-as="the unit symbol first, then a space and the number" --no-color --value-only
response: mm 29.80
